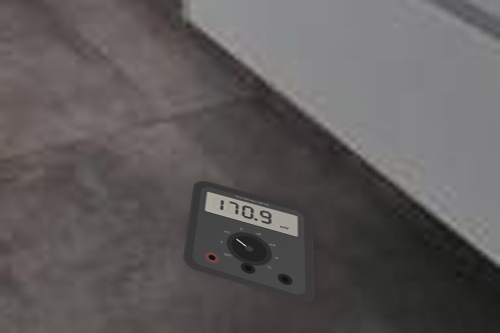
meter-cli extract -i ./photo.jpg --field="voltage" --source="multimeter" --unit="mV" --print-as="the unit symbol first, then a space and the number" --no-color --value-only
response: mV 170.9
